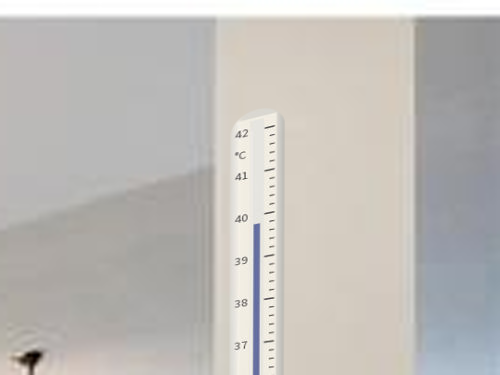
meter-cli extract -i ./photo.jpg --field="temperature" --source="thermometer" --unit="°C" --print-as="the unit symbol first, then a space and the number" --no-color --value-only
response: °C 39.8
